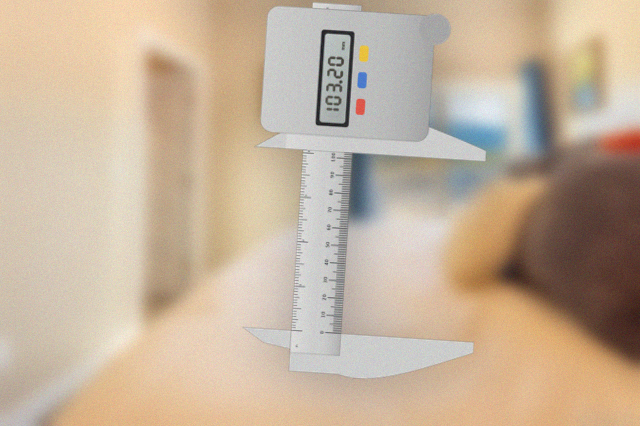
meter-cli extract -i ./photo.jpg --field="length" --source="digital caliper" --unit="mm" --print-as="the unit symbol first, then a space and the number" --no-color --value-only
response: mm 103.20
